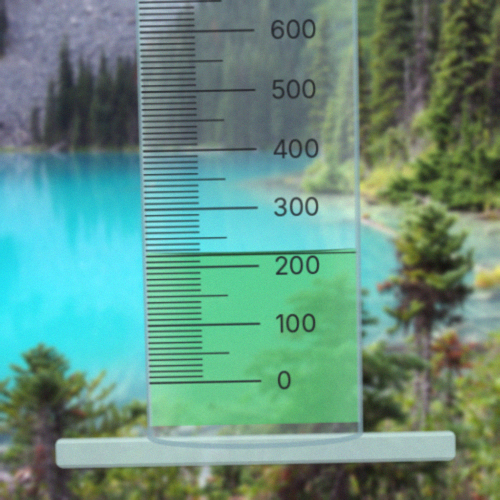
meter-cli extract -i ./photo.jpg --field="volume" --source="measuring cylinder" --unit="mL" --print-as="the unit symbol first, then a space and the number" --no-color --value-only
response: mL 220
